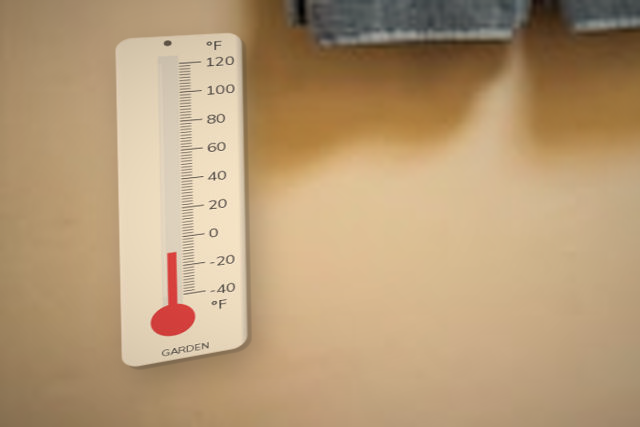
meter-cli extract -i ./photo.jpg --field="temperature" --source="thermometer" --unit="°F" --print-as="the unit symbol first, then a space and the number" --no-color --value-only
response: °F -10
